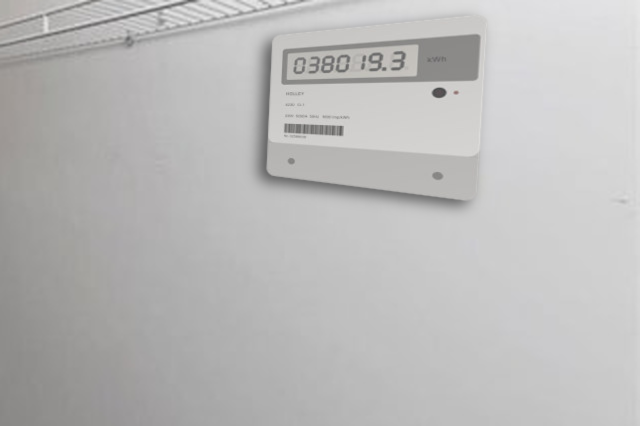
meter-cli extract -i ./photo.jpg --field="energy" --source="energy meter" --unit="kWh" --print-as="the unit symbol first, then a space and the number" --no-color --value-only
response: kWh 38019.3
